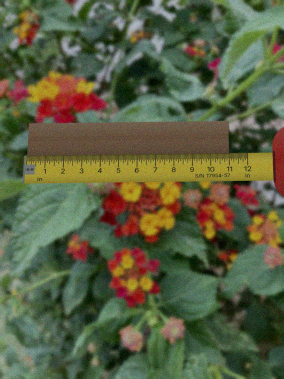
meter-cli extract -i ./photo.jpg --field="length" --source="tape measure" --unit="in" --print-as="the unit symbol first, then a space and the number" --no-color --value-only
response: in 11
